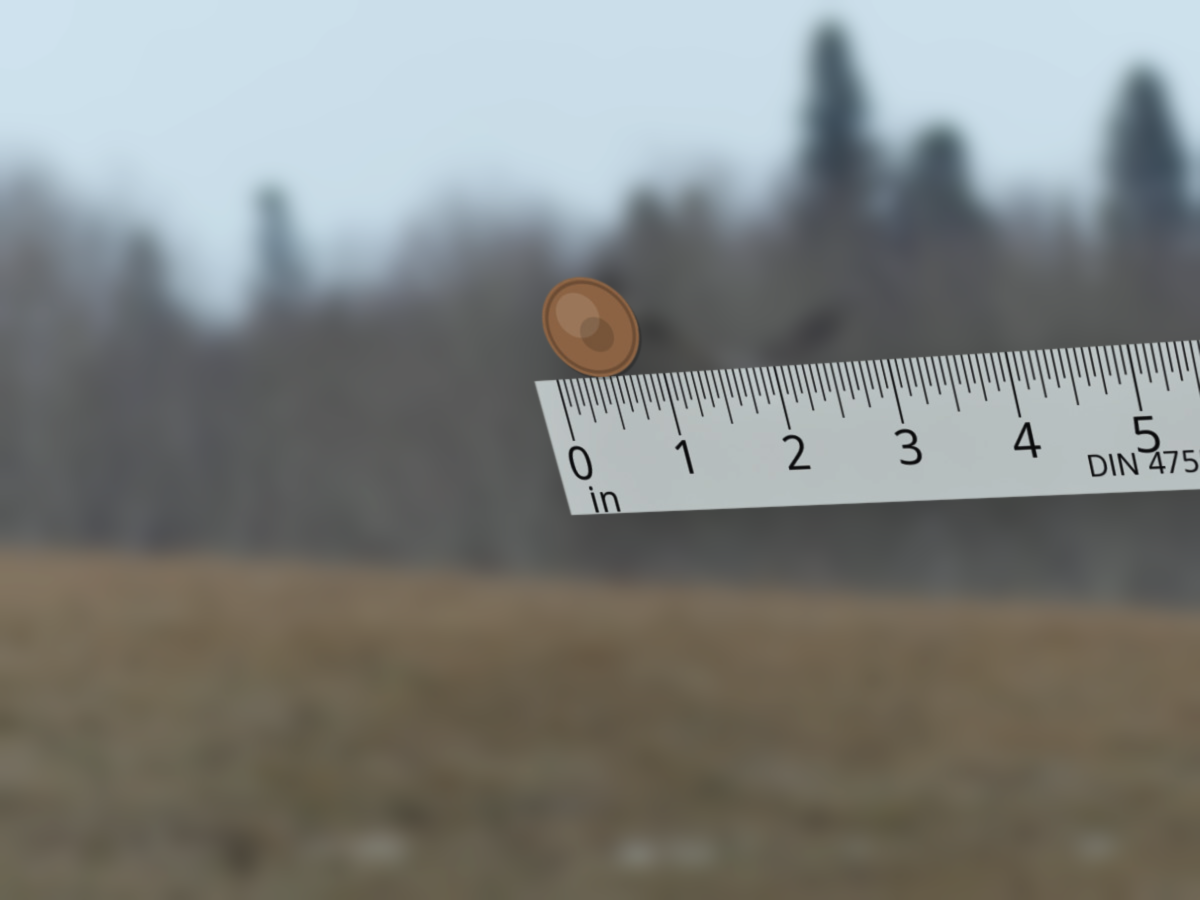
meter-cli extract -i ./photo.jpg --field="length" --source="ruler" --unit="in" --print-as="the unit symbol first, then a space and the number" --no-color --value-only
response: in 0.875
